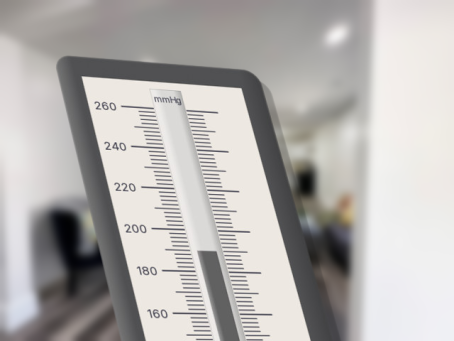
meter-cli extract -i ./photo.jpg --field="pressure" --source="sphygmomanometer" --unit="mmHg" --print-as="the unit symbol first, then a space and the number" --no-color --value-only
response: mmHg 190
